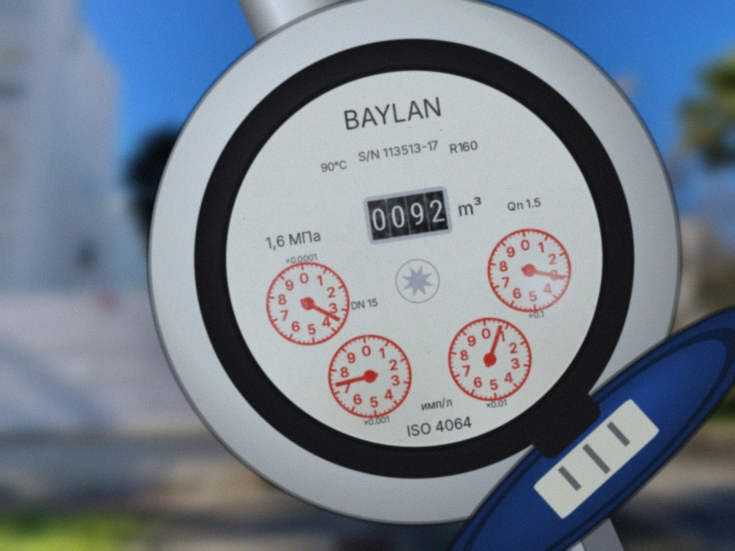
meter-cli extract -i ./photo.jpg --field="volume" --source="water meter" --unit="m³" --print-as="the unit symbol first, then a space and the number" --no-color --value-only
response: m³ 92.3073
